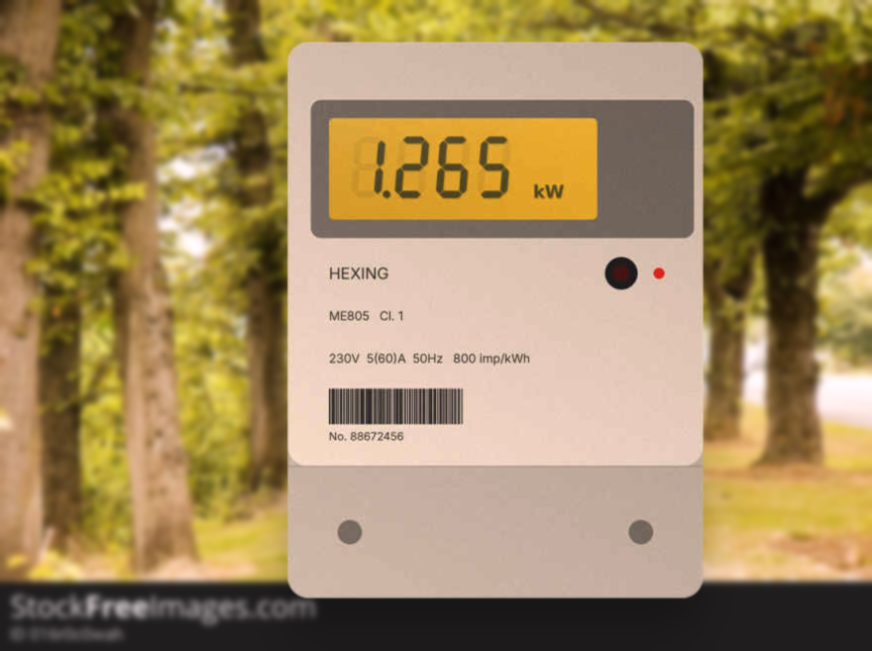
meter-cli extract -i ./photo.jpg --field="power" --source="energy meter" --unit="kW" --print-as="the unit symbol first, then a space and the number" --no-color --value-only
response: kW 1.265
